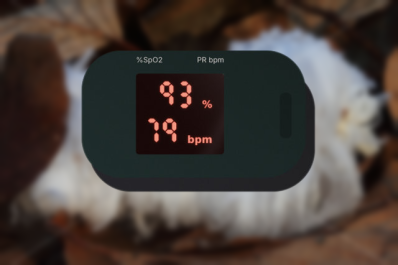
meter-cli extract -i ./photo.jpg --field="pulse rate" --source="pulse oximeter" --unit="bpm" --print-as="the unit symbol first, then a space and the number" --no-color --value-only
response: bpm 79
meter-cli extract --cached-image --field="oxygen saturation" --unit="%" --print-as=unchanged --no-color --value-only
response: % 93
